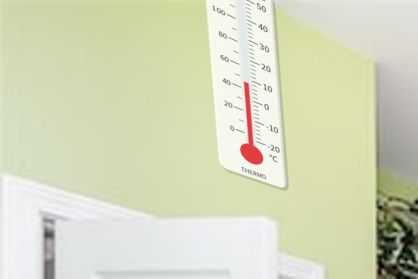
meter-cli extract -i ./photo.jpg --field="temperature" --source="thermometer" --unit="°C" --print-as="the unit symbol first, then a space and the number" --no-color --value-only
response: °C 8
